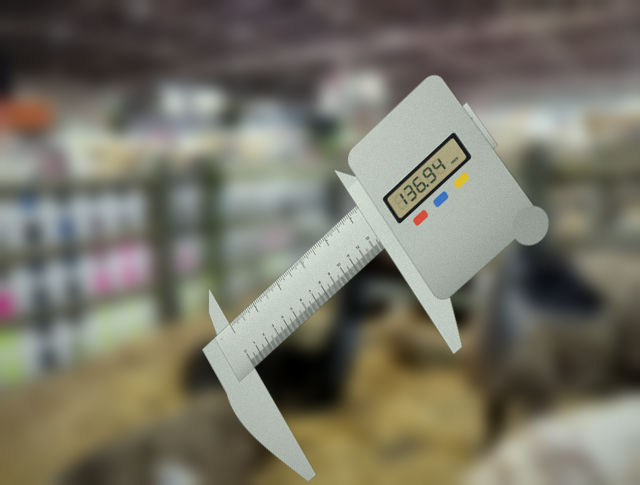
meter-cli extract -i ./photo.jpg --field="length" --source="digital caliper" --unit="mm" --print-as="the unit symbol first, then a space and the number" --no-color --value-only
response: mm 136.94
